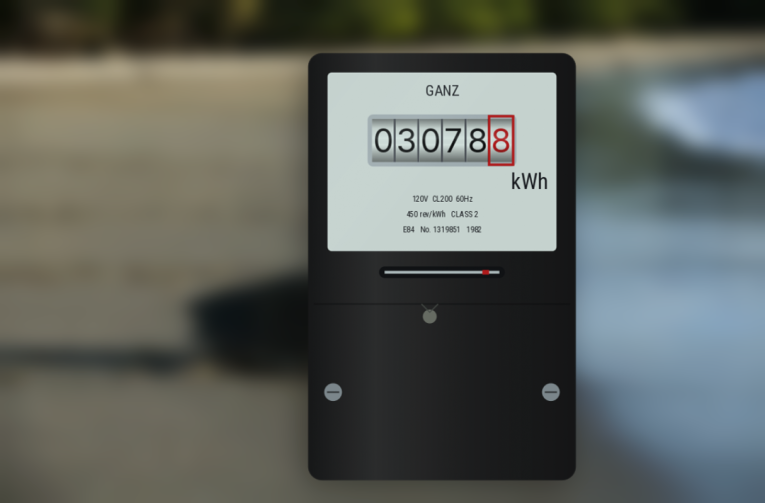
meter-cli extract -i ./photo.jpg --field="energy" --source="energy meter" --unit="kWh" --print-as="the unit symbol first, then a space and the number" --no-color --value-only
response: kWh 3078.8
